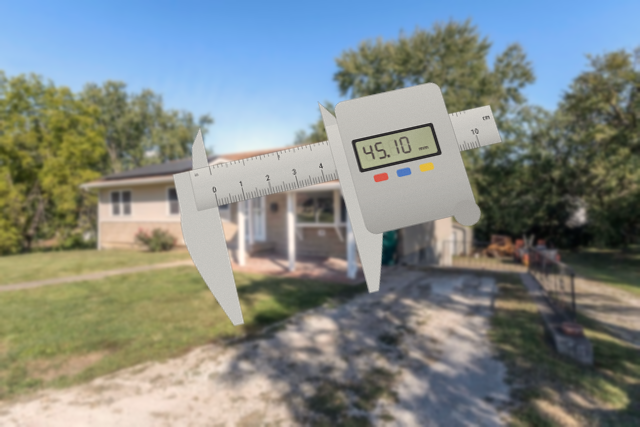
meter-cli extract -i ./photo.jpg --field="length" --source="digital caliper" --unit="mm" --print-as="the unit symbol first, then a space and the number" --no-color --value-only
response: mm 45.10
